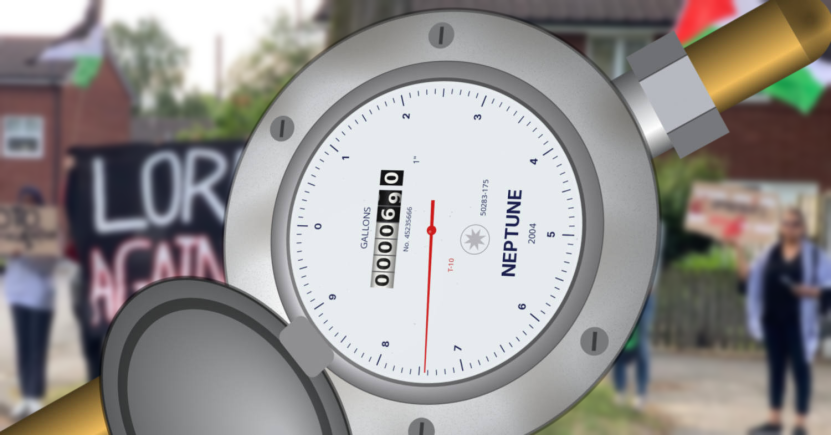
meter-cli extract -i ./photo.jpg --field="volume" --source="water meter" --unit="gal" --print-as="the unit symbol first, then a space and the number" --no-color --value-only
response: gal 687.4
